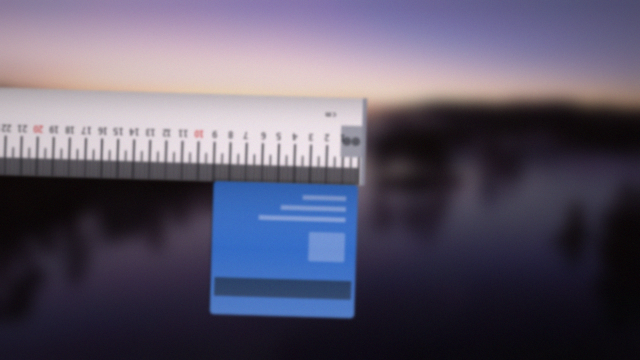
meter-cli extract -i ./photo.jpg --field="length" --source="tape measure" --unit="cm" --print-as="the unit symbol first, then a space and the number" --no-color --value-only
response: cm 9
